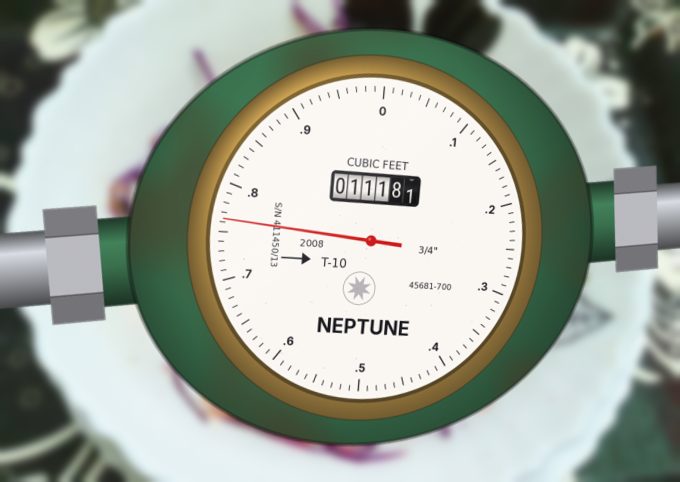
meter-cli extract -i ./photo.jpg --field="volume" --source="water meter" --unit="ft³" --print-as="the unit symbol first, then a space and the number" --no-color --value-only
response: ft³ 11180.76
